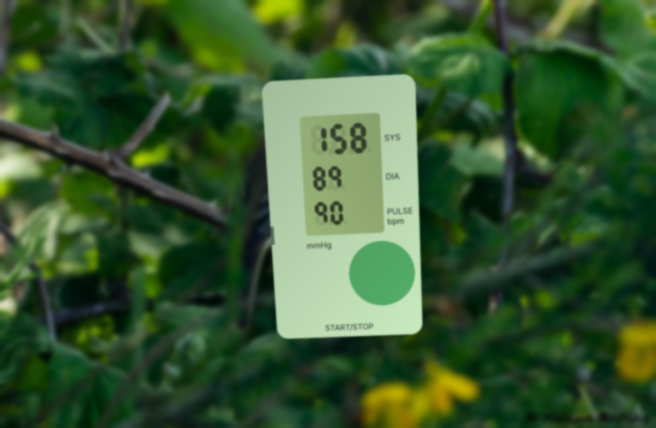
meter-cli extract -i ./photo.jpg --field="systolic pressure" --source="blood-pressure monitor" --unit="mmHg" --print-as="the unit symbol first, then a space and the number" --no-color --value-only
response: mmHg 158
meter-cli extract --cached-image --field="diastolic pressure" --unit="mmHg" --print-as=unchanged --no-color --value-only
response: mmHg 89
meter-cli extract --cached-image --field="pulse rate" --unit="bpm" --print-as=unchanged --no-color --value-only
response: bpm 90
